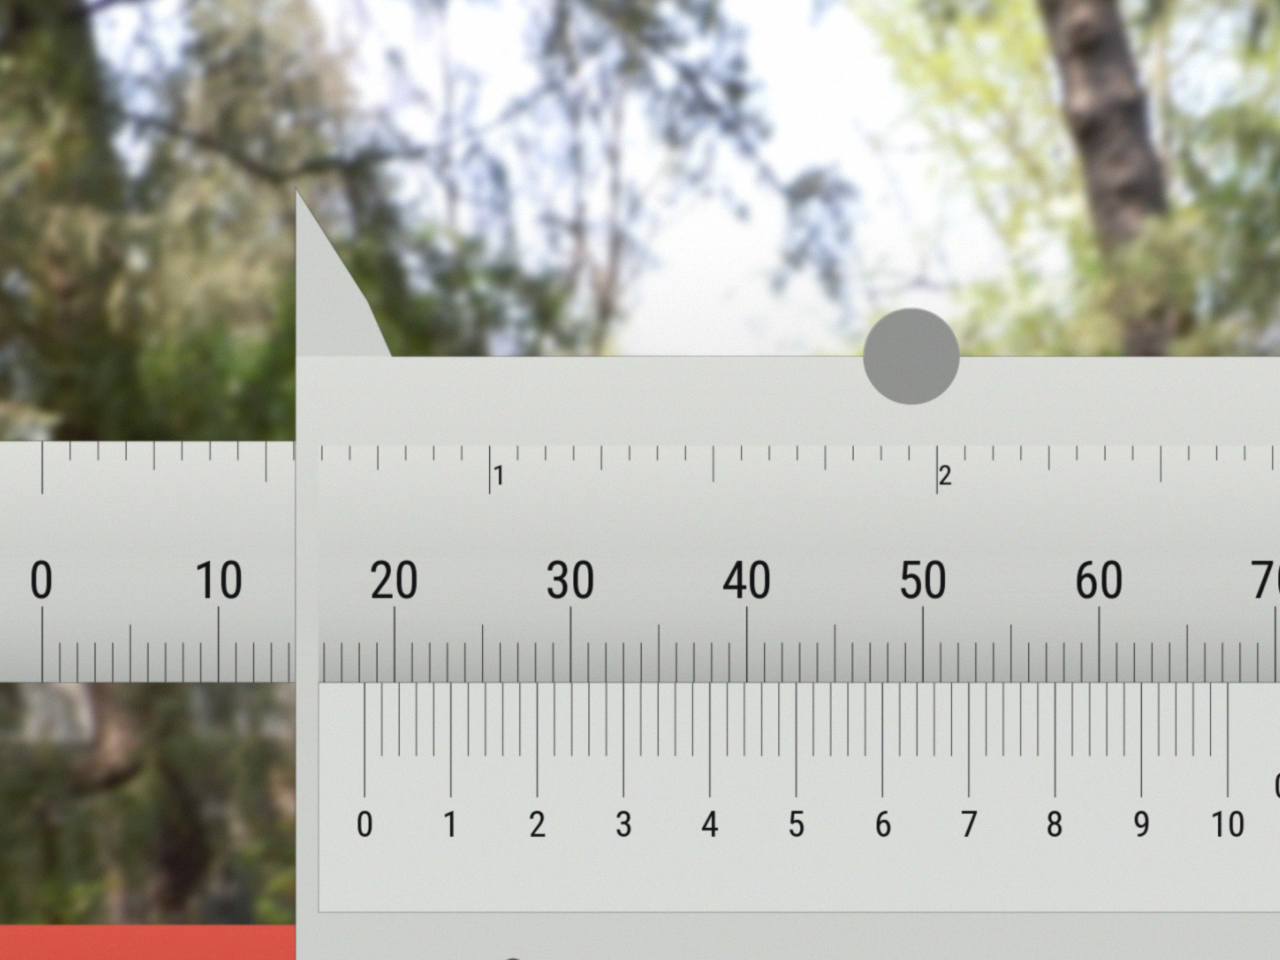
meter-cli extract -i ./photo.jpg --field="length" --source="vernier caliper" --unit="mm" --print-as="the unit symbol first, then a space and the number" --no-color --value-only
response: mm 18.3
